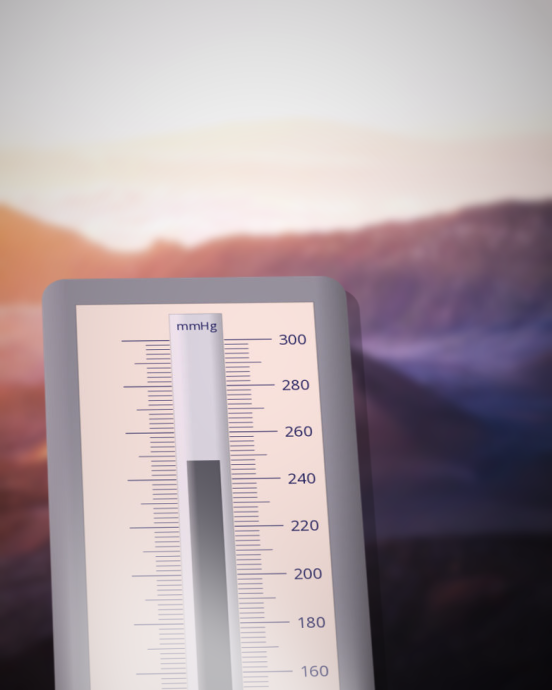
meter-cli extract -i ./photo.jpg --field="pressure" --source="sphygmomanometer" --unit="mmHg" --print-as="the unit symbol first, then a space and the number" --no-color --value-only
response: mmHg 248
